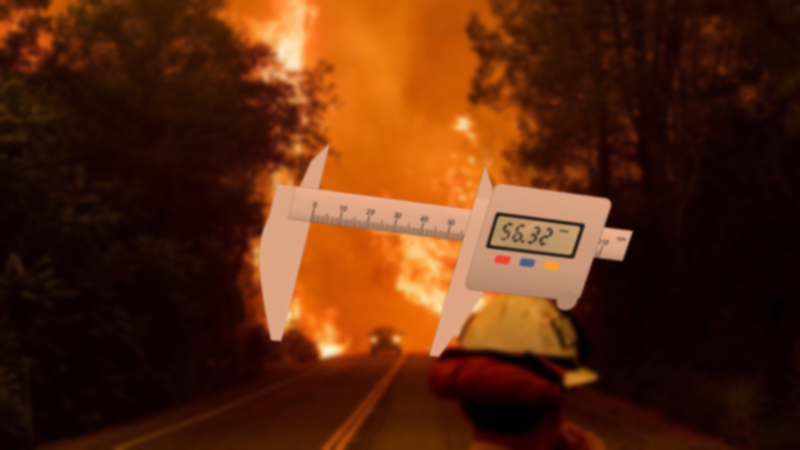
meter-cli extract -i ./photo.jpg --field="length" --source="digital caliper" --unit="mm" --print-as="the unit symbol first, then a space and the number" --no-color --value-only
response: mm 56.32
